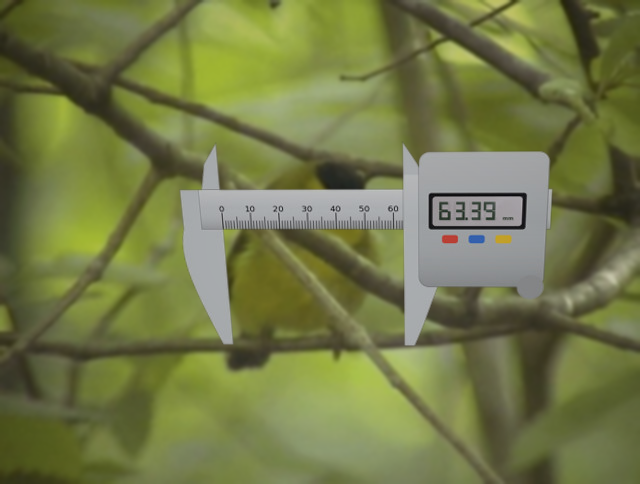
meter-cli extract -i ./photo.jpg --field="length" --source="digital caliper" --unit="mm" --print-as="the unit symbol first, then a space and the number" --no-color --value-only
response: mm 63.39
